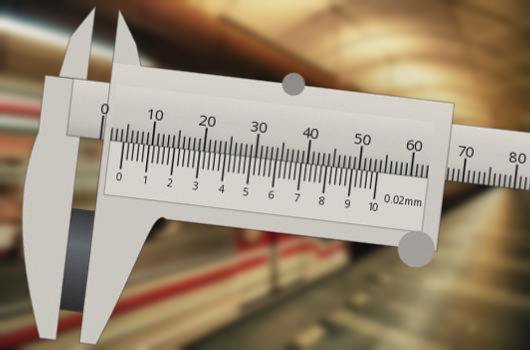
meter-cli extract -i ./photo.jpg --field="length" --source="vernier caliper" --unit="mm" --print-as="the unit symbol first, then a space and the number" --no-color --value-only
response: mm 4.5
